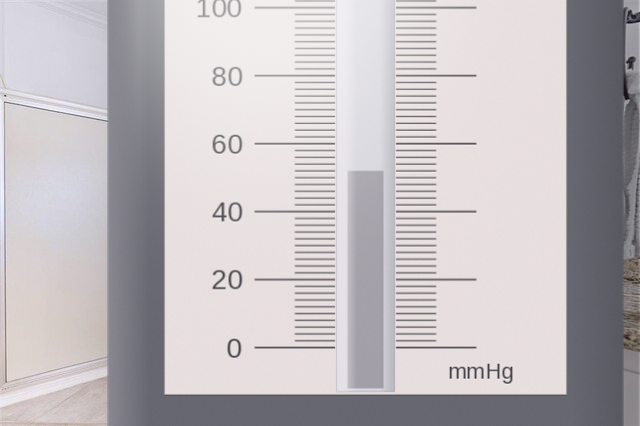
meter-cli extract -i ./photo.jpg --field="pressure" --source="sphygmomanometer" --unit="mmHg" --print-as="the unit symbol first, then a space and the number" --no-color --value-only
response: mmHg 52
